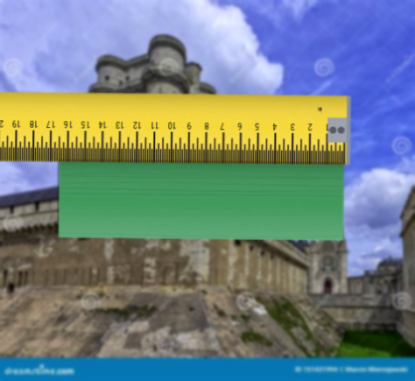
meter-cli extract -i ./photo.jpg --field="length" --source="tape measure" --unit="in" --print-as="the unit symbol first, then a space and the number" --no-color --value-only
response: in 16.5
